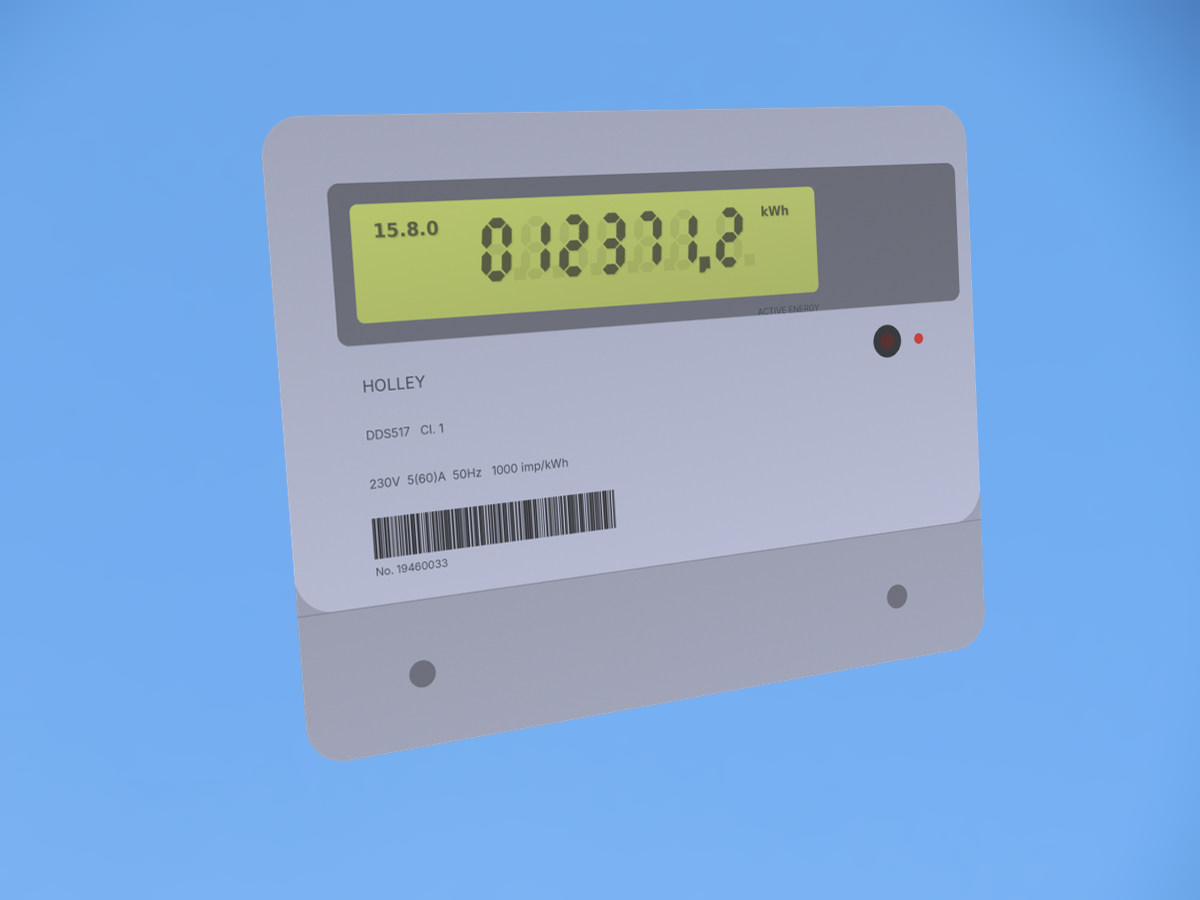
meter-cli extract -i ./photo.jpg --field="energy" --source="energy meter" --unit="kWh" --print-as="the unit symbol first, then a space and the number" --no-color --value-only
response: kWh 12371.2
